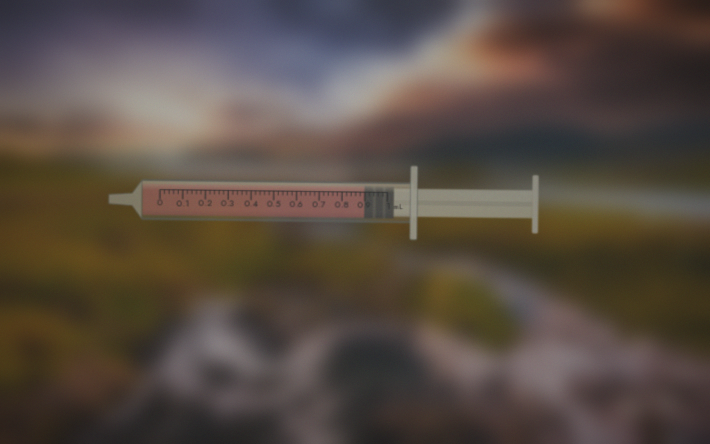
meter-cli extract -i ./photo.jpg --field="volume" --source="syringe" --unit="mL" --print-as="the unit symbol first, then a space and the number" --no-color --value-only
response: mL 0.9
